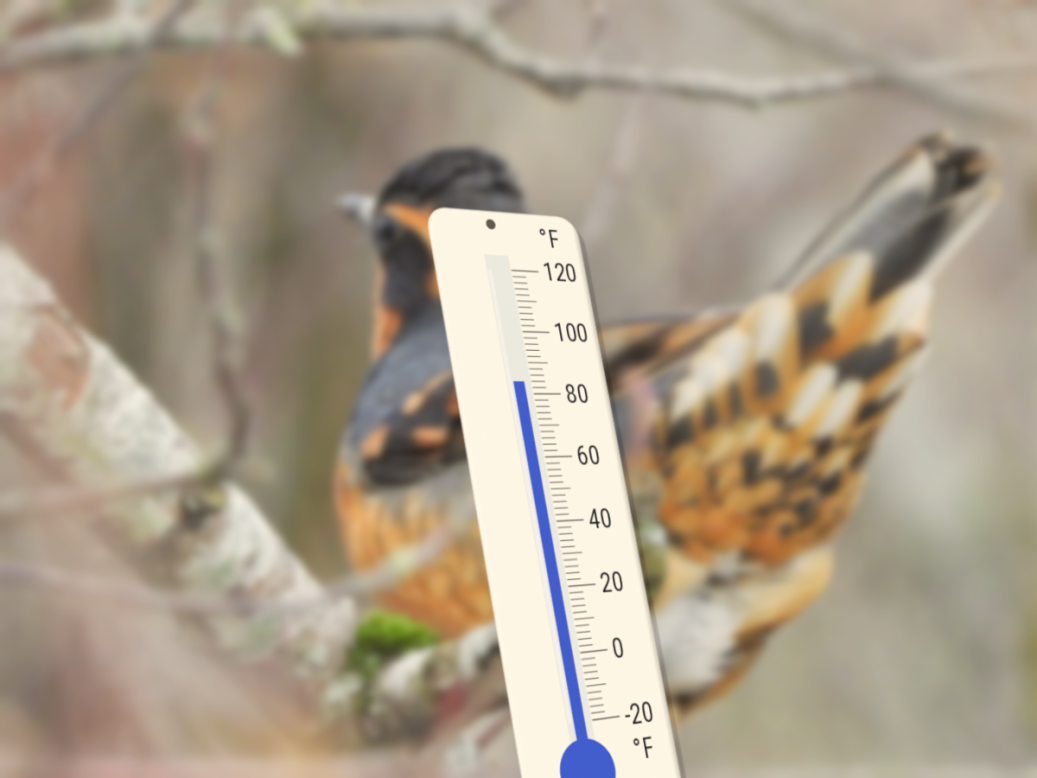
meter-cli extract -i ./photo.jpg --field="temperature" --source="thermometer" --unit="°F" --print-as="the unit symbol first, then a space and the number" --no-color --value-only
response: °F 84
